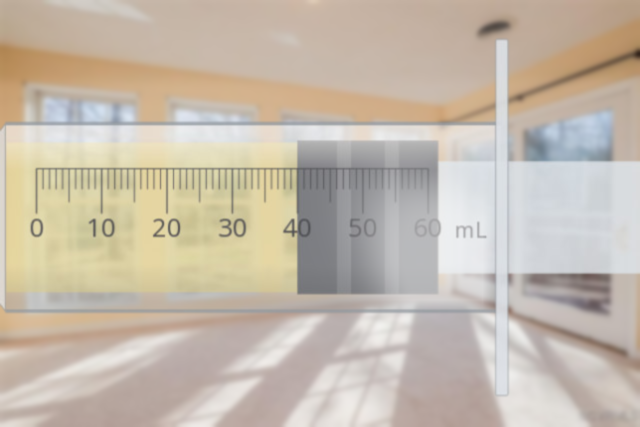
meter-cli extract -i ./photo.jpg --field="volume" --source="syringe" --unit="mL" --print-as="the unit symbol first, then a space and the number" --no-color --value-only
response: mL 40
